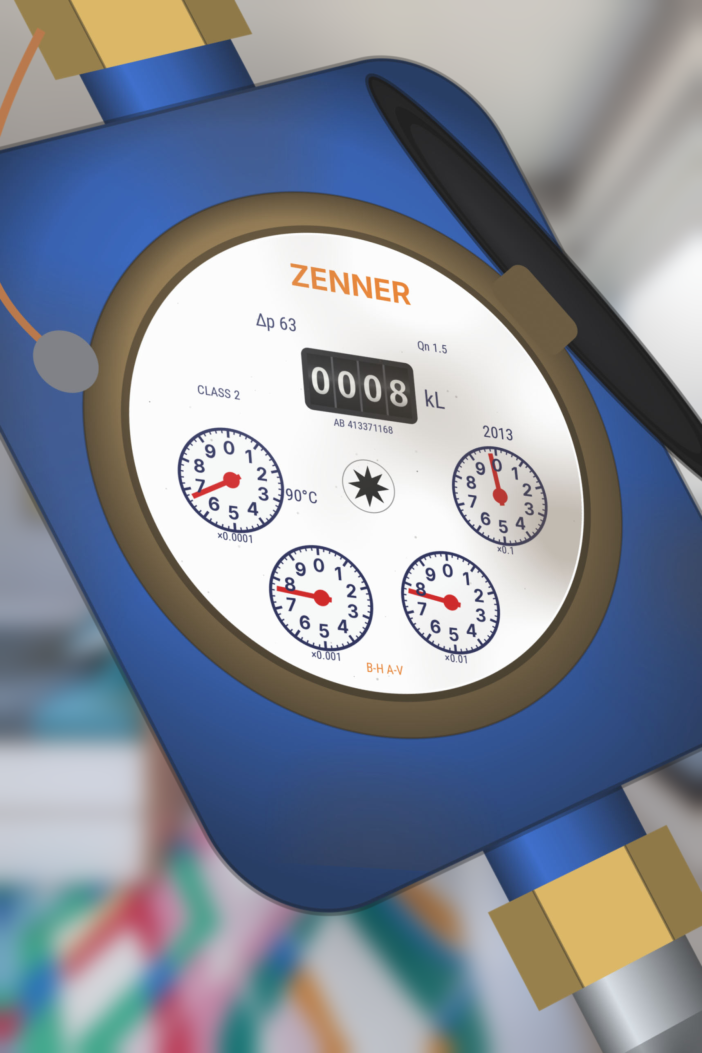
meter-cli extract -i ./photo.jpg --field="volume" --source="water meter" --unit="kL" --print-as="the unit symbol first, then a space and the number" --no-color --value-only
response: kL 7.9776
